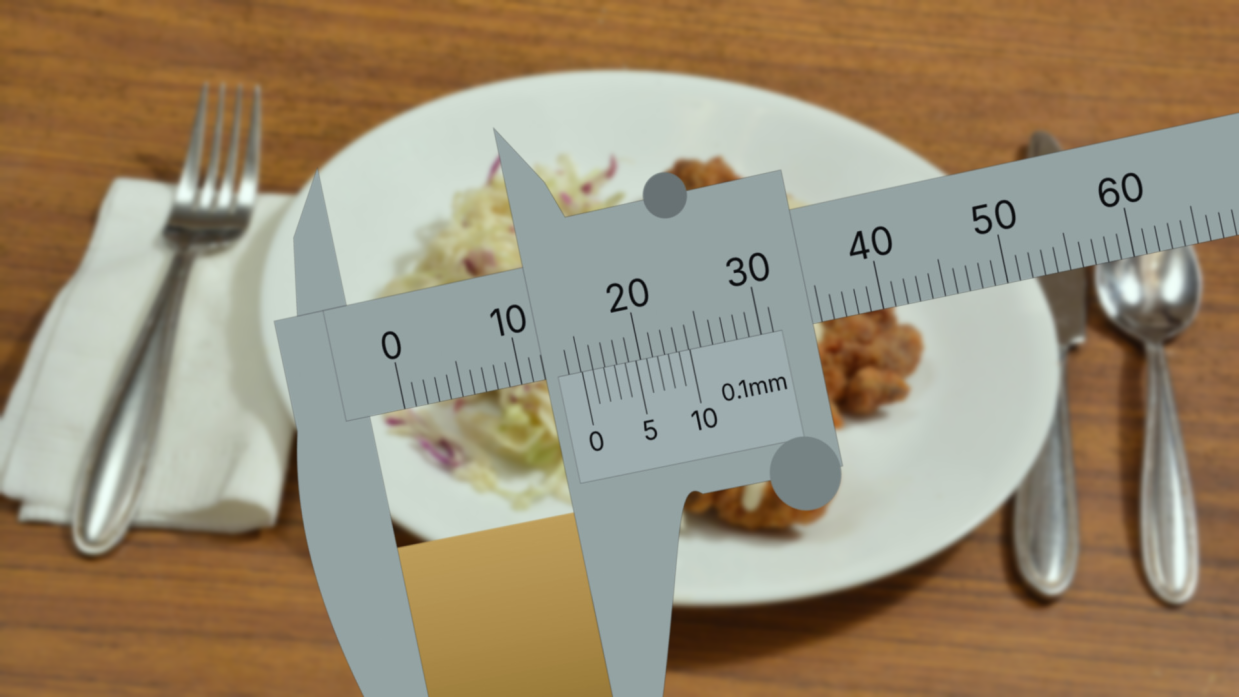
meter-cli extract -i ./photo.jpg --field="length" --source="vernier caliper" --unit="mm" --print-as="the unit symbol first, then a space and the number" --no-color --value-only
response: mm 15.1
